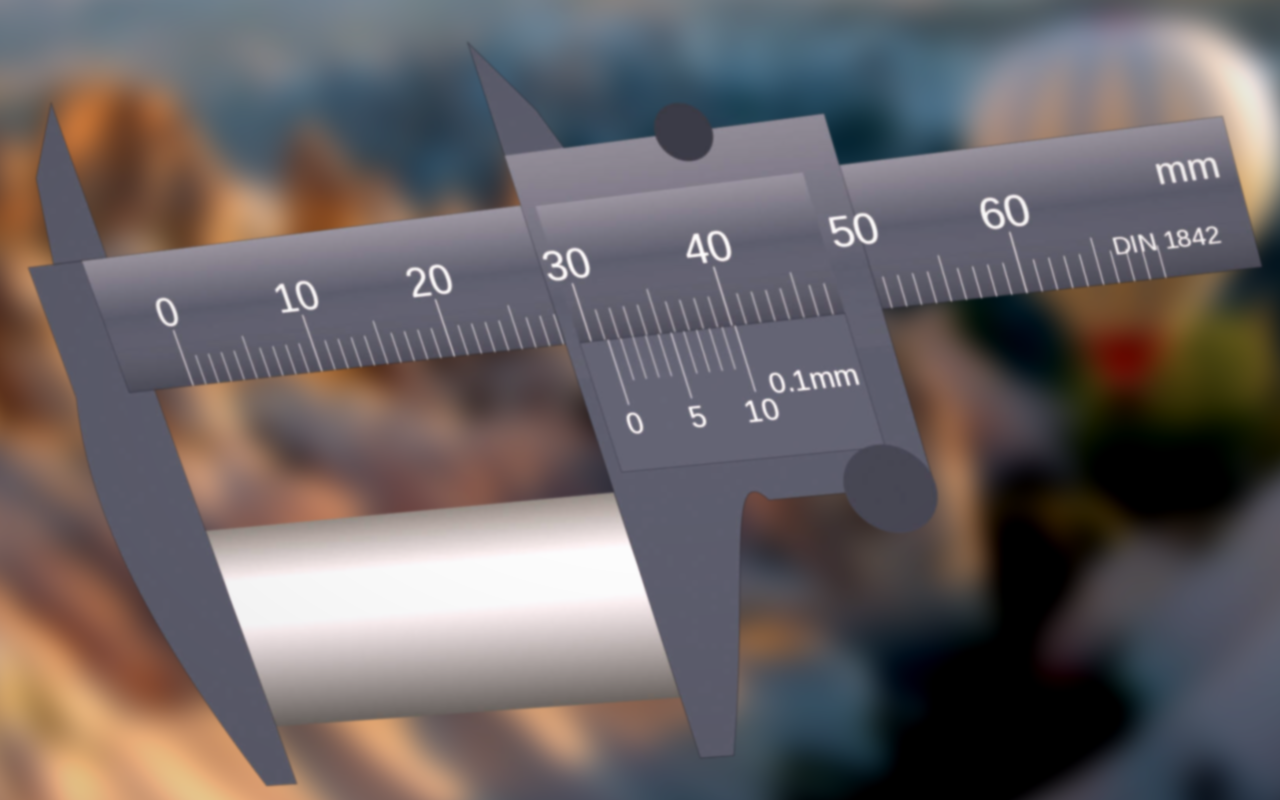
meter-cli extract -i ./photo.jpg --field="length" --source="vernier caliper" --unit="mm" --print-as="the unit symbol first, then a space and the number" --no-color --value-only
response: mm 31.2
